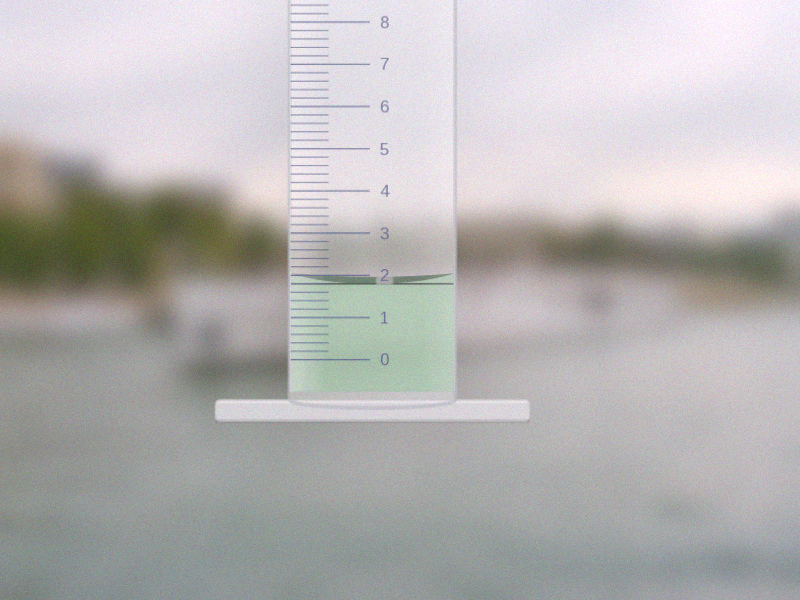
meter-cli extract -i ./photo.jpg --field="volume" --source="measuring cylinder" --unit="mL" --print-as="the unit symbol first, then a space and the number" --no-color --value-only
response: mL 1.8
